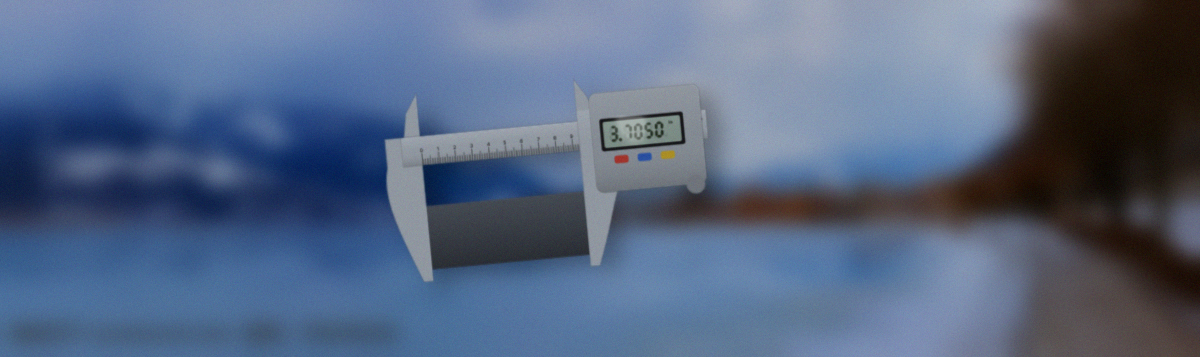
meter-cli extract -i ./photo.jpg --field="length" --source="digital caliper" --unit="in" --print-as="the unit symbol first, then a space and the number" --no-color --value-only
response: in 3.7050
